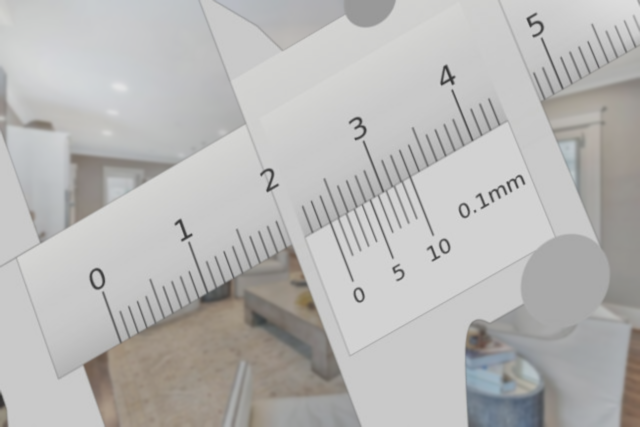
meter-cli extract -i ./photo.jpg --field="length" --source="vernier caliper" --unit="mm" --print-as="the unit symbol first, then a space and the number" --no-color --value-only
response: mm 24.0
